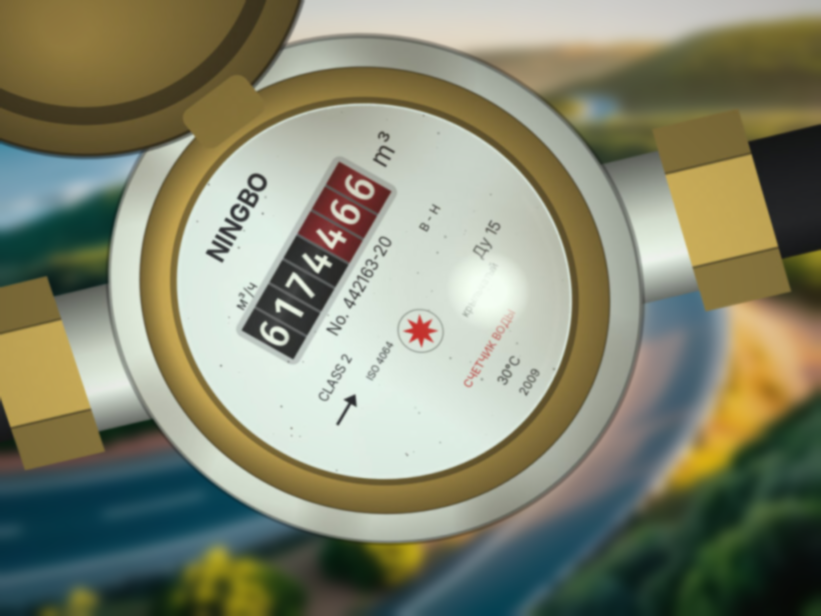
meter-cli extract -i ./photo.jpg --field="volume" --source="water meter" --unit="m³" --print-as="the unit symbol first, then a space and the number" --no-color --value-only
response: m³ 6174.466
